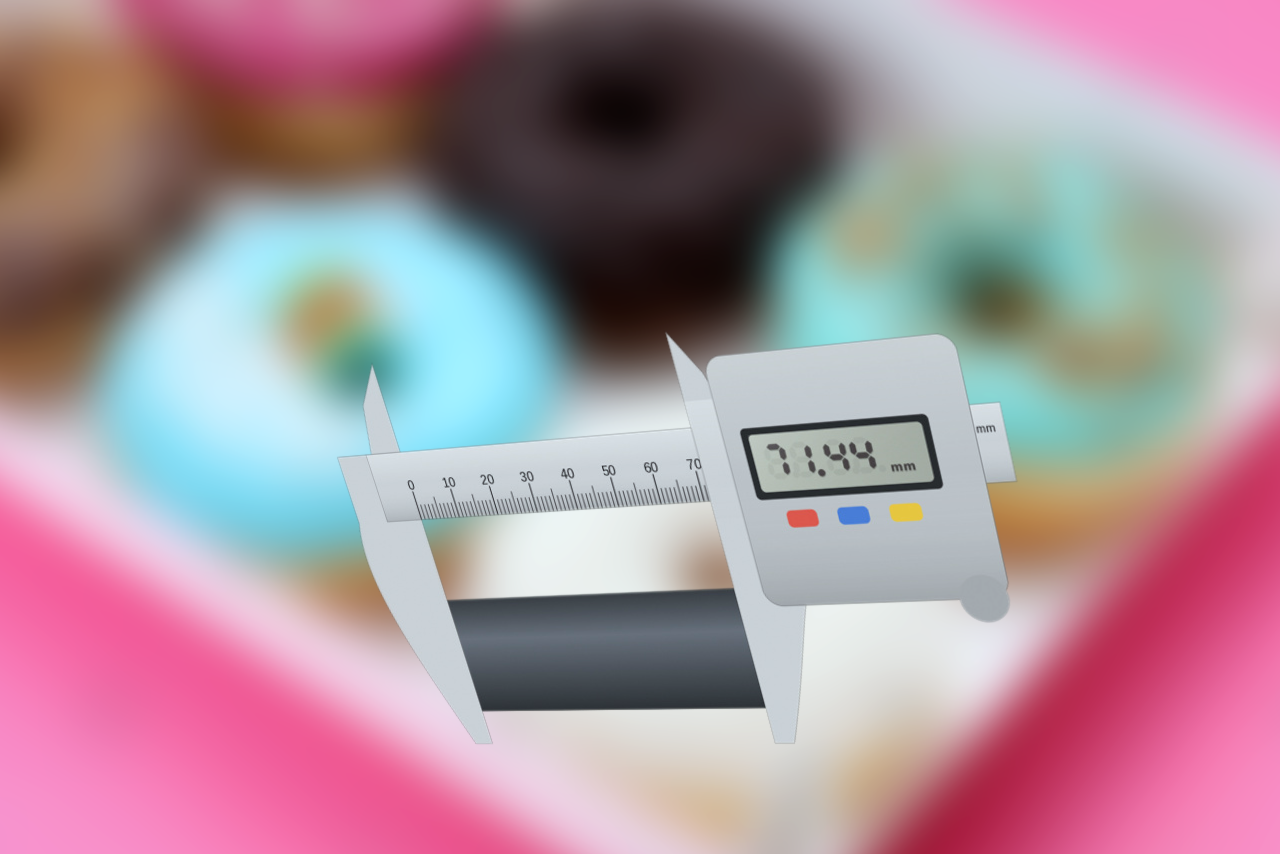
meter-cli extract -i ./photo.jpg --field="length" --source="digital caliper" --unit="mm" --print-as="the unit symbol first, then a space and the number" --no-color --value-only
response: mm 71.44
